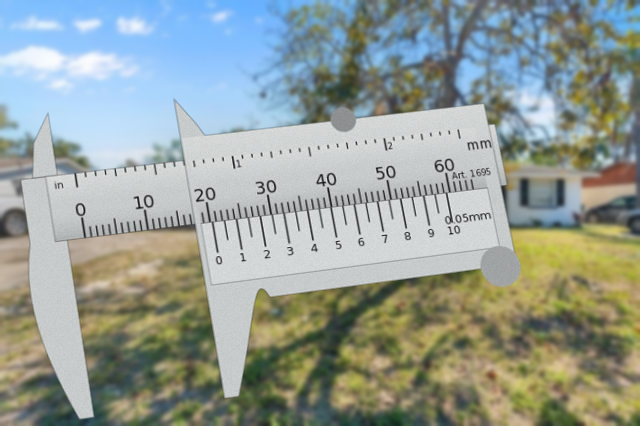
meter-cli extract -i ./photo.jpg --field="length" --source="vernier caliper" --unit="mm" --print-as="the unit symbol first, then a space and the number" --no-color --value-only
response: mm 20.4
